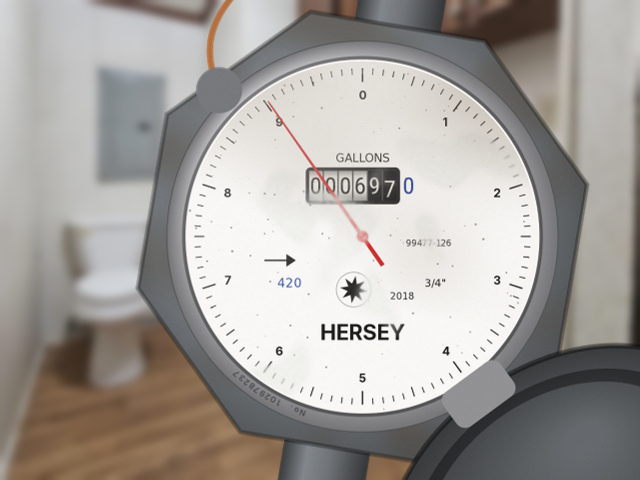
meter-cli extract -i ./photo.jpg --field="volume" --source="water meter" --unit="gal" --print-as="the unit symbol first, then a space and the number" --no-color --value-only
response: gal 6969.0
